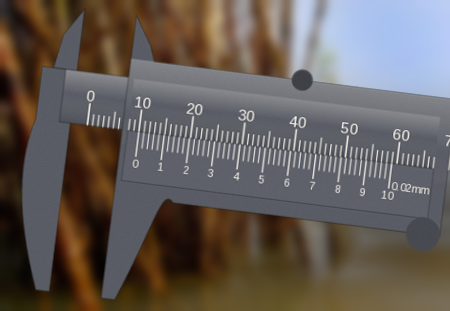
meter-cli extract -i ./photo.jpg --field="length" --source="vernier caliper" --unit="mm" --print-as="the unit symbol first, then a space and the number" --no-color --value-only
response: mm 10.0
